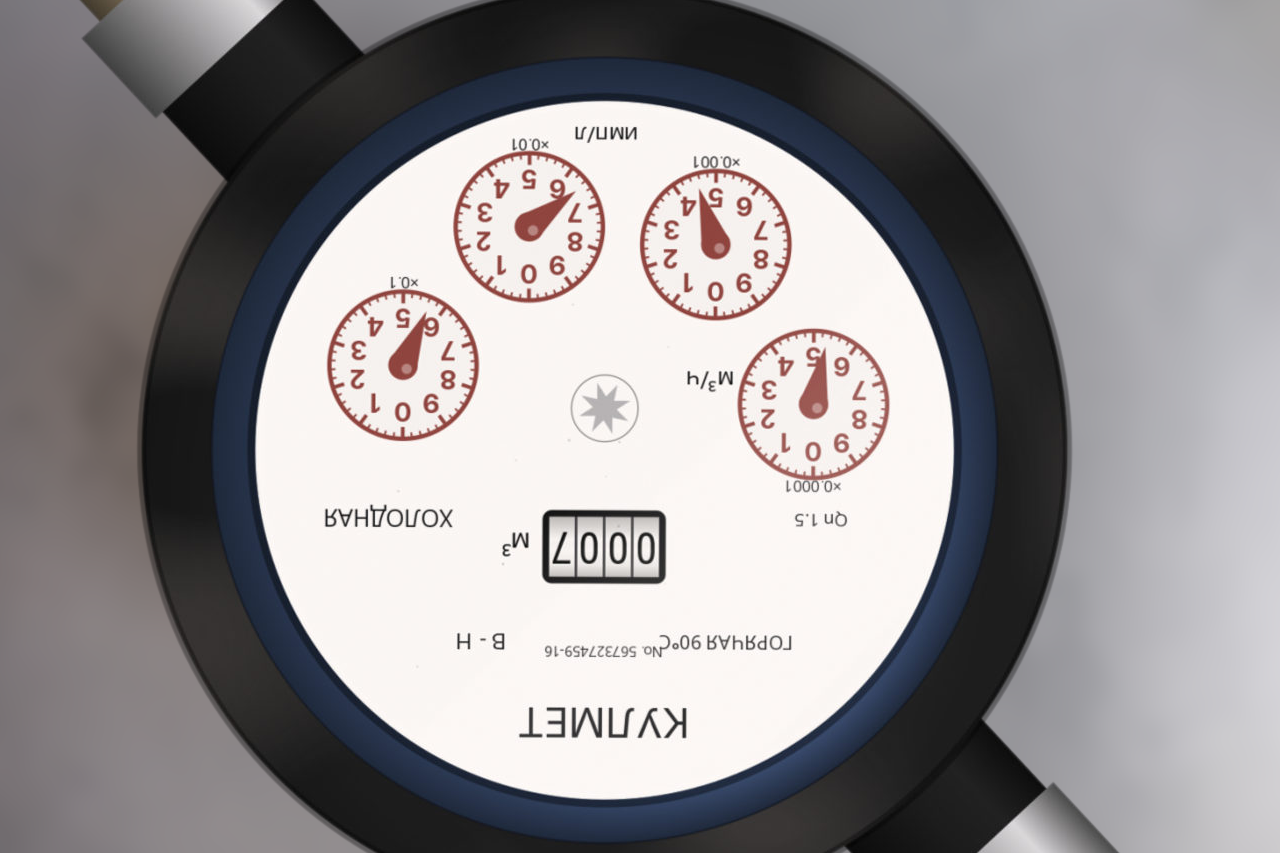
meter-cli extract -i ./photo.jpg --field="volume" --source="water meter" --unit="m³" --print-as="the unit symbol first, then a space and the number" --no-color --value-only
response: m³ 7.5645
